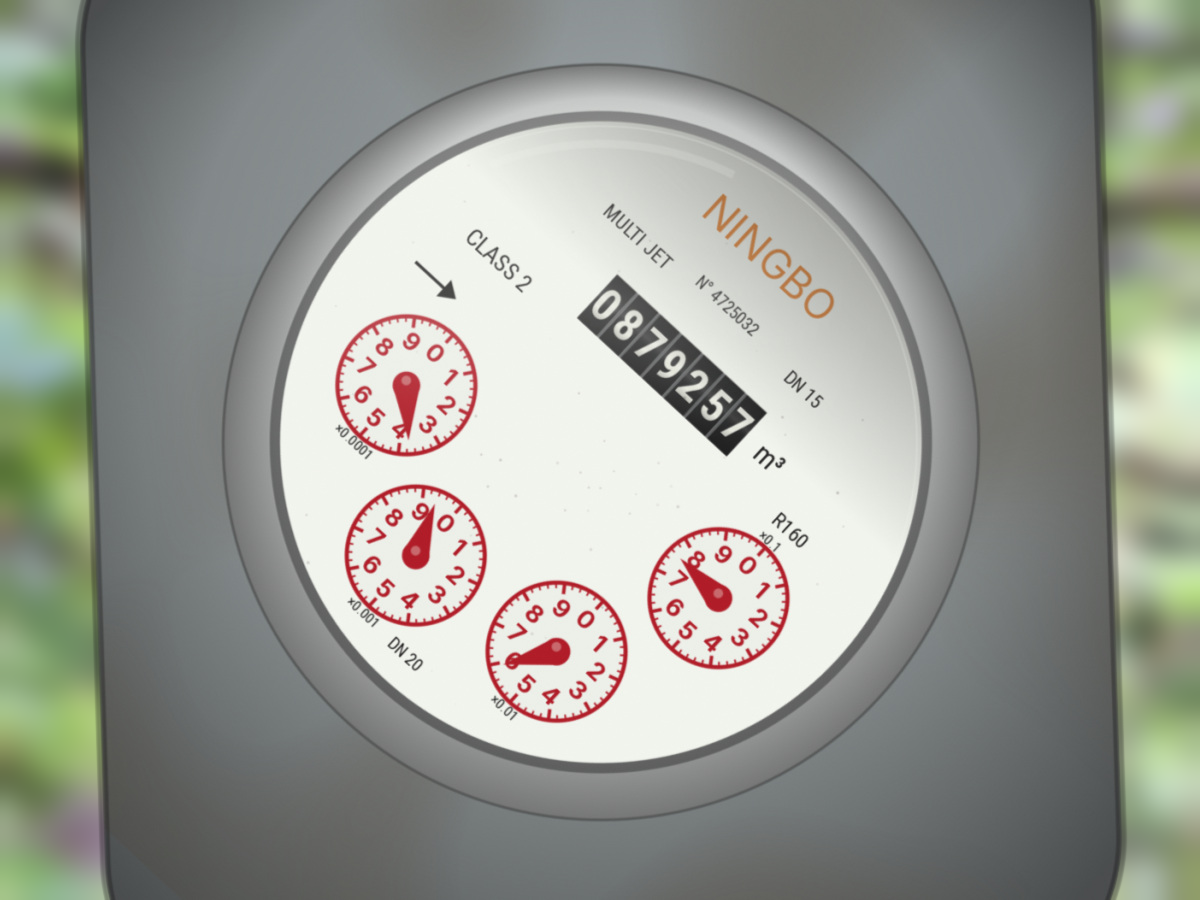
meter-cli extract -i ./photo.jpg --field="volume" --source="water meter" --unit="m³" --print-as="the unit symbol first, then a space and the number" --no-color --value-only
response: m³ 879257.7593
